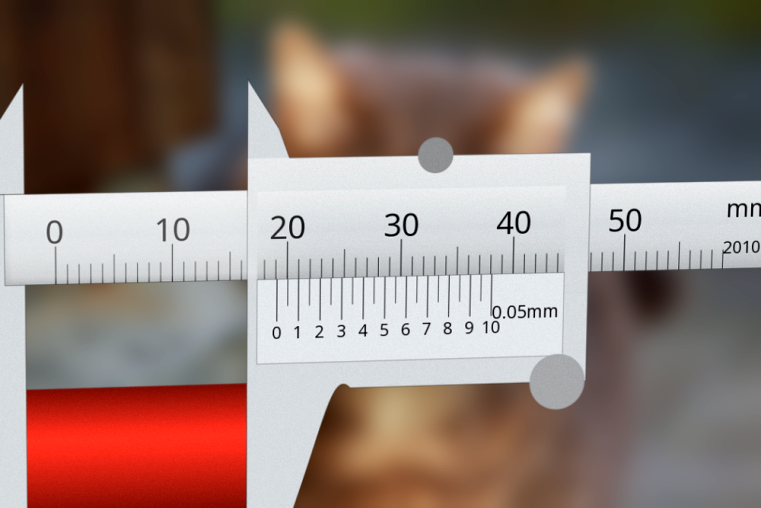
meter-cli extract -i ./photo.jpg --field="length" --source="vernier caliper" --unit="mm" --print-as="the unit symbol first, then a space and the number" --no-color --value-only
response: mm 19.1
